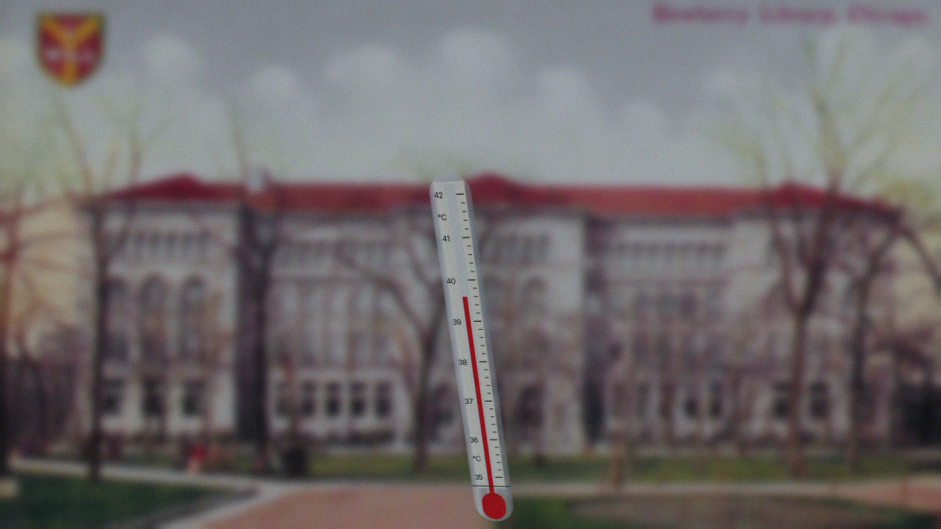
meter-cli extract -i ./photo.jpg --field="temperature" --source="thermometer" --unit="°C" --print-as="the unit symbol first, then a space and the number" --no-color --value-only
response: °C 39.6
